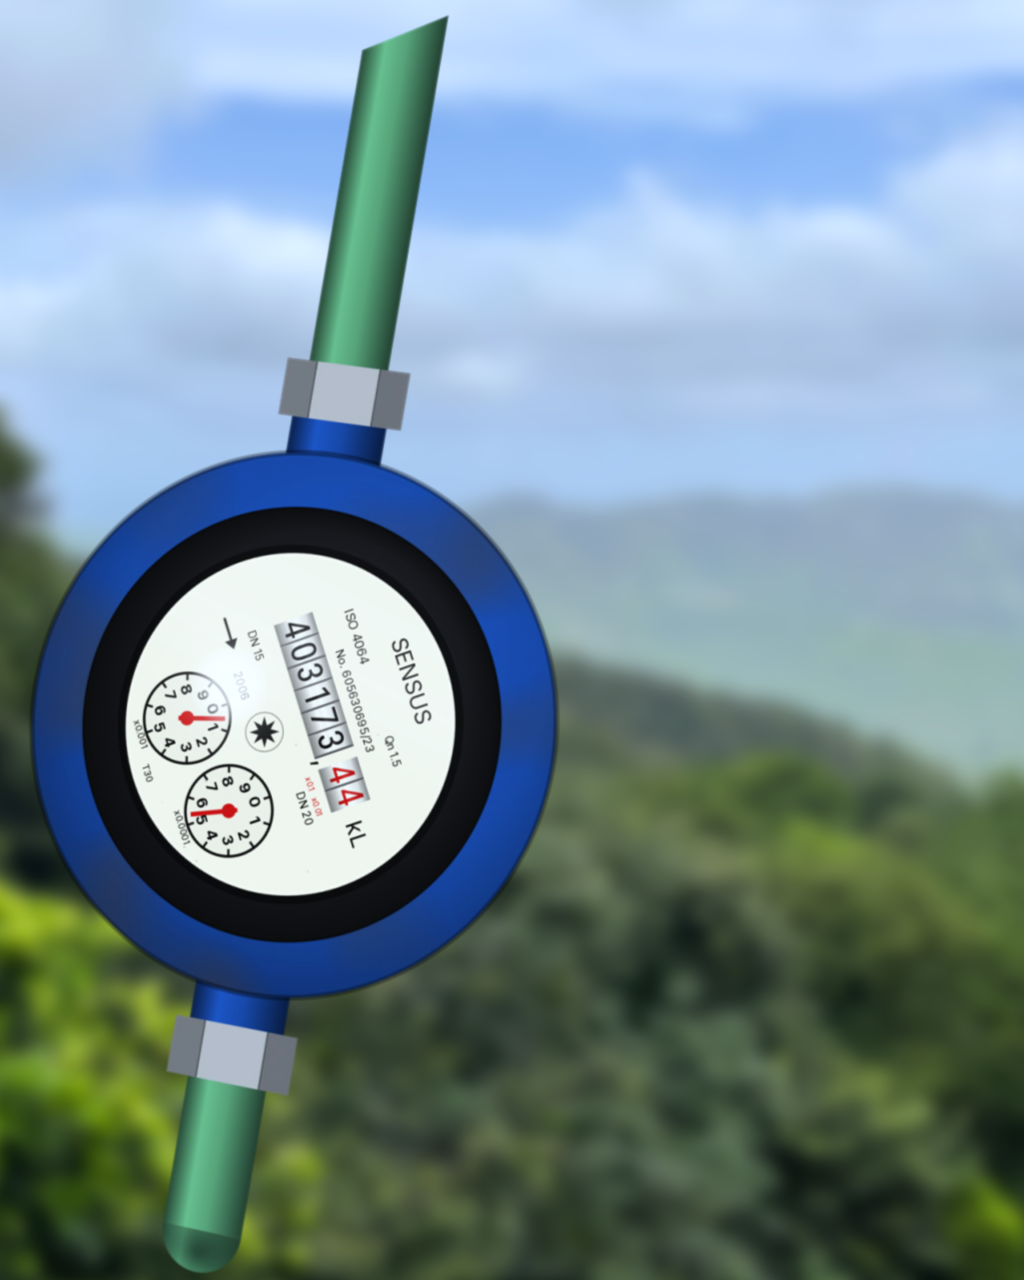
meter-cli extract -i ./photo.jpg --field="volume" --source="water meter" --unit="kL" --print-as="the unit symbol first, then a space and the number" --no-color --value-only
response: kL 403173.4405
